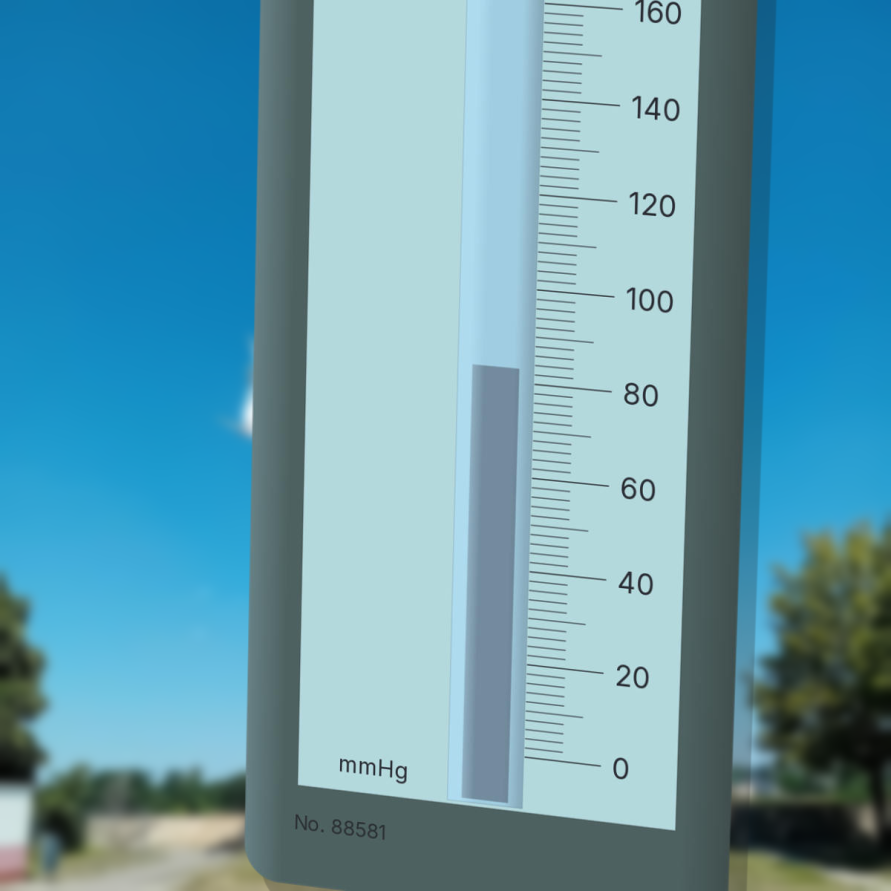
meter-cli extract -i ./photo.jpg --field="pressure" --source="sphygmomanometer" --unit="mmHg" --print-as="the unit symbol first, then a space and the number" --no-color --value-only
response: mmHg 83
